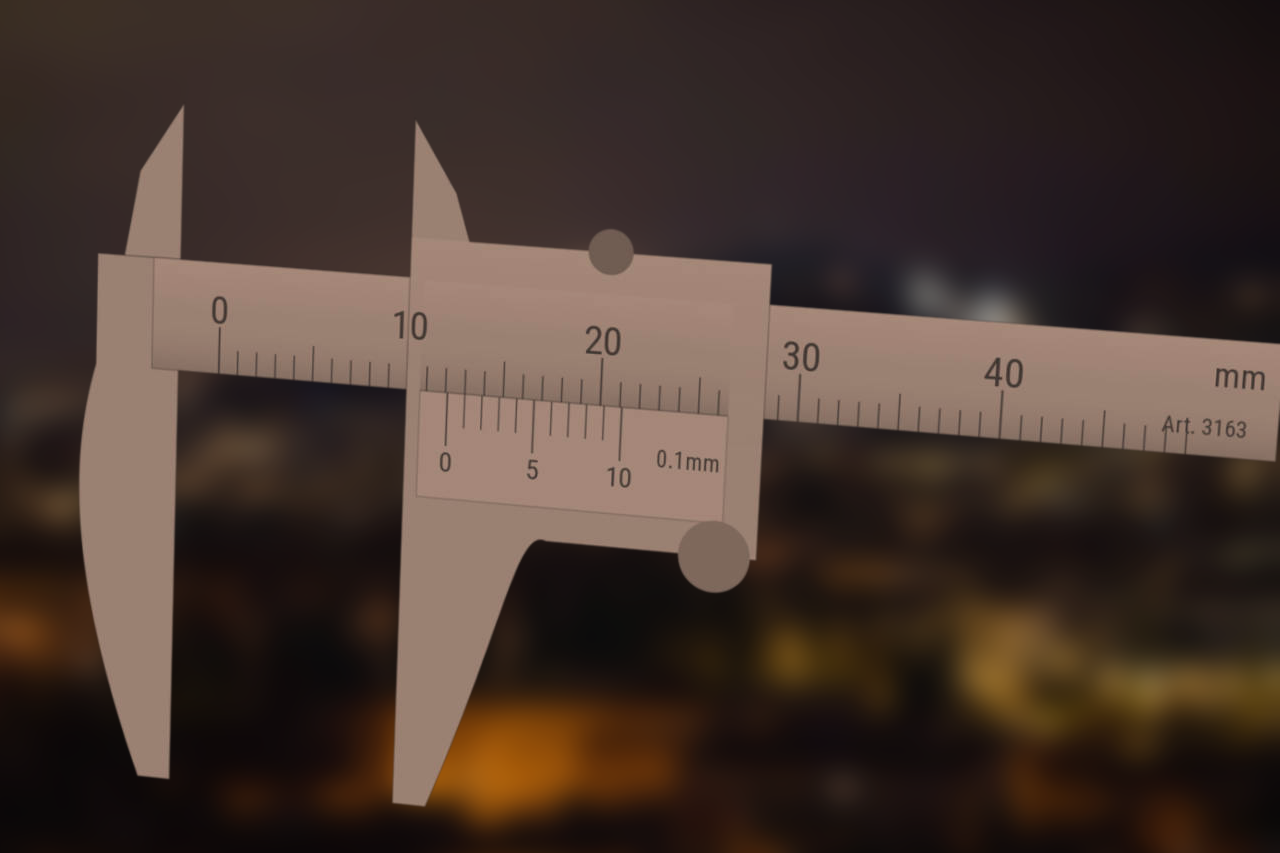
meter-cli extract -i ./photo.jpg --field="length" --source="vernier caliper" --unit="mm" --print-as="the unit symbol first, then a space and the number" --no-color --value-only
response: mm 12.1
